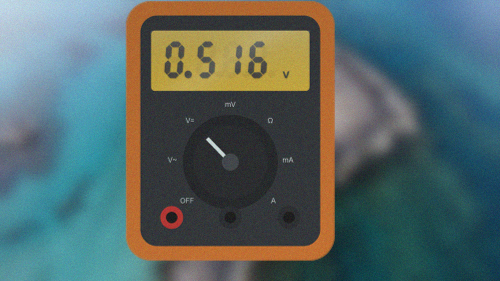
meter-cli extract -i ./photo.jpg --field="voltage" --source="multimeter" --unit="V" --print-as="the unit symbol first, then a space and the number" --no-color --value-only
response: V 0.516
